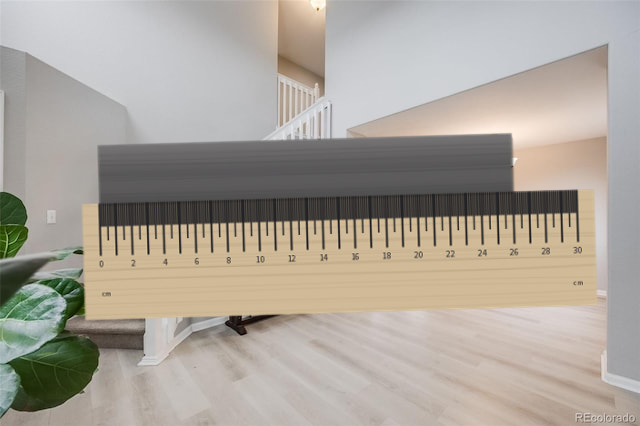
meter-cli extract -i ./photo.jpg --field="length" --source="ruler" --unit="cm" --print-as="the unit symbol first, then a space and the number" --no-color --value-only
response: cm 26
